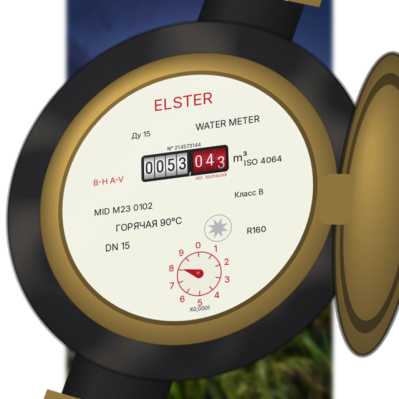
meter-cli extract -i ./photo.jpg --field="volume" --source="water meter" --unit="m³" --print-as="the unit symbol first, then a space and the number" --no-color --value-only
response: m³ 53.0428
